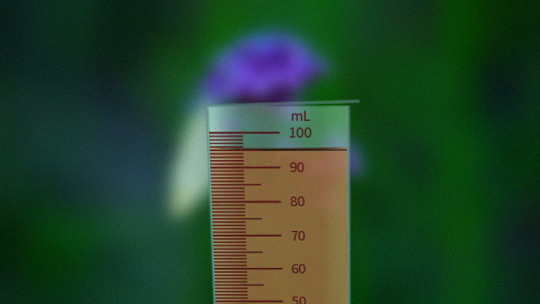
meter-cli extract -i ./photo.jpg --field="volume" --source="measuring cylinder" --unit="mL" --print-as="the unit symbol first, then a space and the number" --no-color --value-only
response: mL 95
